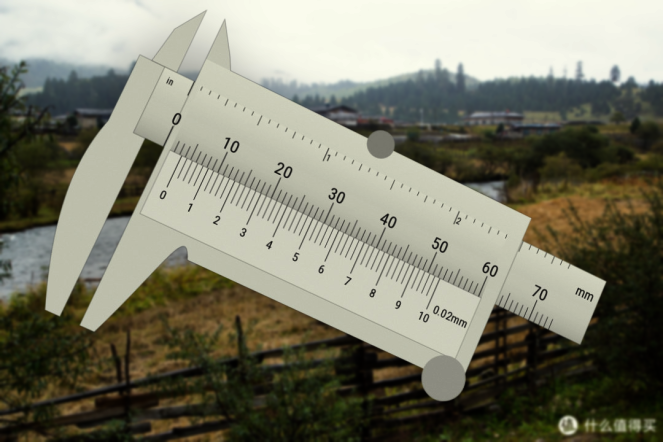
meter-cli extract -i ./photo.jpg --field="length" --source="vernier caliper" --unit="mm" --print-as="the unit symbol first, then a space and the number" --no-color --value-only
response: mm 3.4
